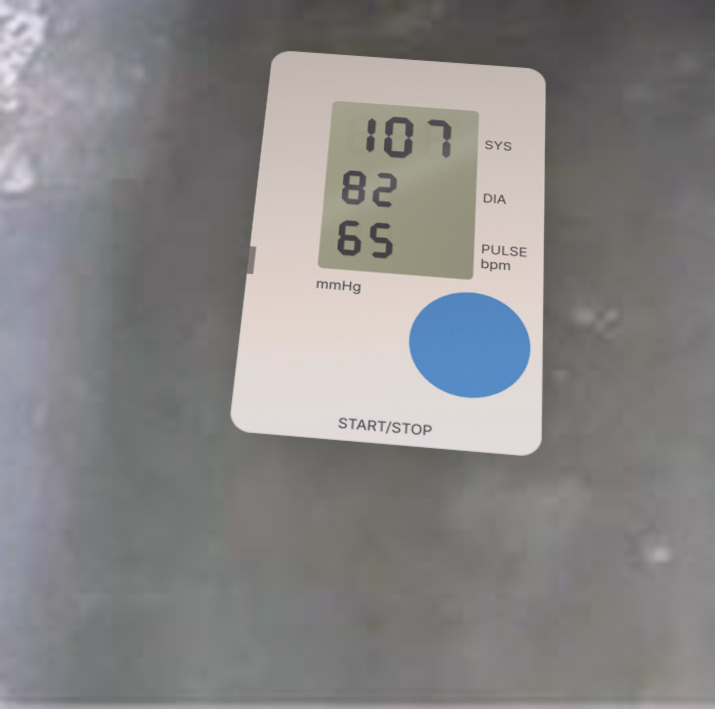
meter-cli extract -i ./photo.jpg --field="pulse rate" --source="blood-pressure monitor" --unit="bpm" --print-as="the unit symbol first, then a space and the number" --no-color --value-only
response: bpm 65
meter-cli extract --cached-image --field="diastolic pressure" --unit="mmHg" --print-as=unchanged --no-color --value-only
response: mmHg 82
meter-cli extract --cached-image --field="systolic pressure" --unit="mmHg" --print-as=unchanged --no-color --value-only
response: mmHg 107
